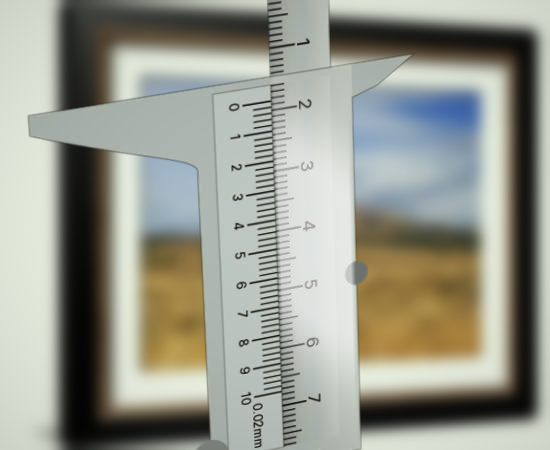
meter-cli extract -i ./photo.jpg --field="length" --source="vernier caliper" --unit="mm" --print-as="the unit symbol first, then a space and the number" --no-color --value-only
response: mm 18.5
